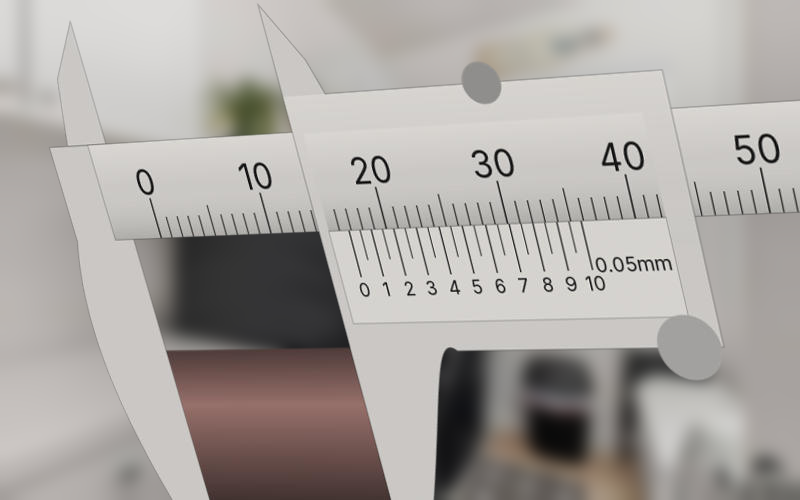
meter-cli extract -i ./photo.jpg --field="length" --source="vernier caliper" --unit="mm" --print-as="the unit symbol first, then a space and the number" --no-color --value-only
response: mm 16.8
